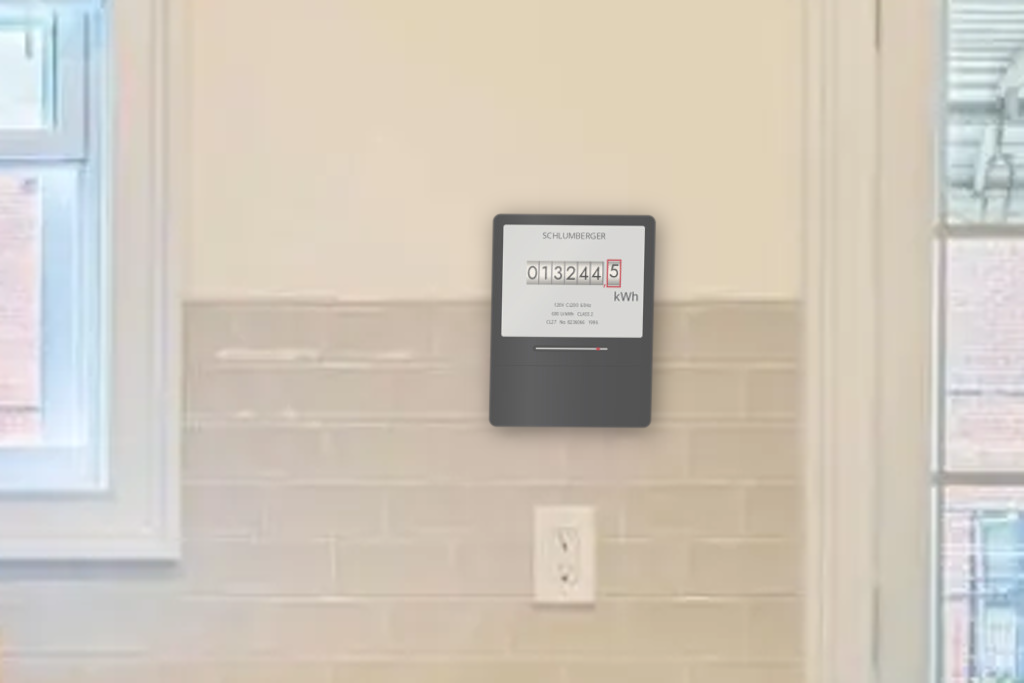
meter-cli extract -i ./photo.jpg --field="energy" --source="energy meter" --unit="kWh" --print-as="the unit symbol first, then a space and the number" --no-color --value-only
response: kWh 13244.5
